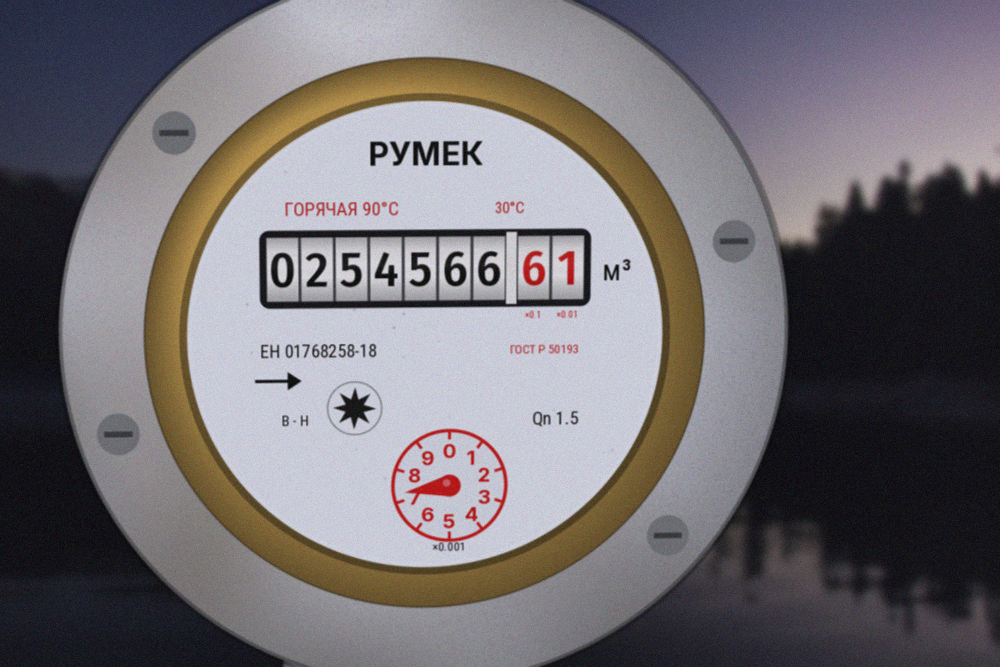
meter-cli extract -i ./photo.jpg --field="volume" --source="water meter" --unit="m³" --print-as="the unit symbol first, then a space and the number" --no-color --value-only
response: m³ 254566.617
